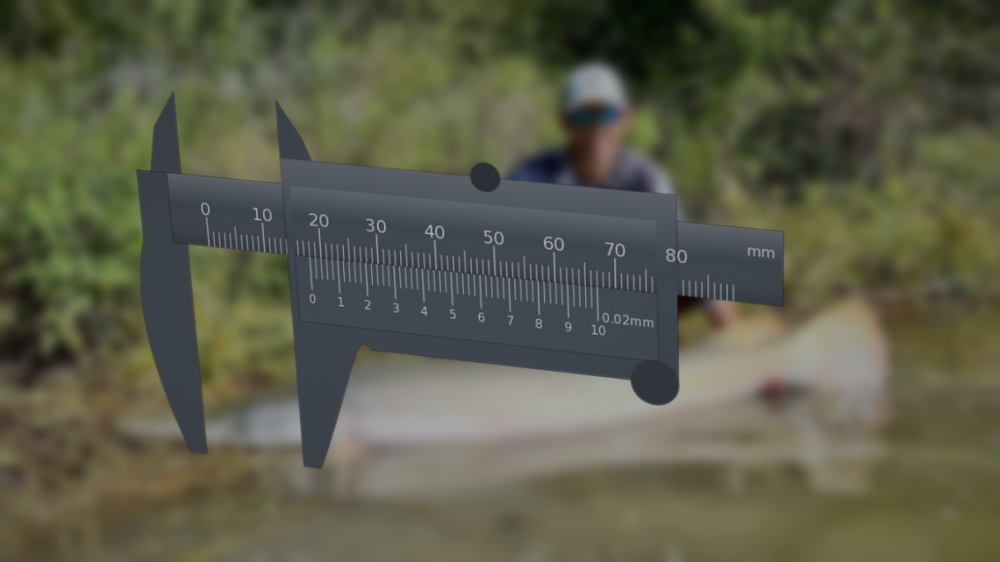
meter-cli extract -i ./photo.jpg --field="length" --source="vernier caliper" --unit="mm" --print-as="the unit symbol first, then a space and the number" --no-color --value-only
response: mm 18.0
